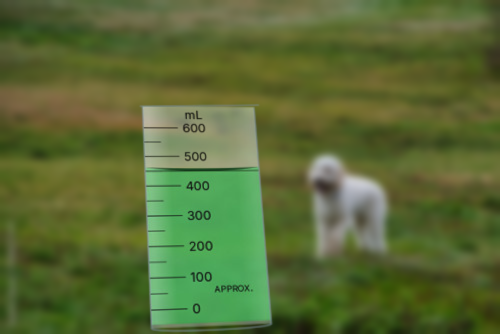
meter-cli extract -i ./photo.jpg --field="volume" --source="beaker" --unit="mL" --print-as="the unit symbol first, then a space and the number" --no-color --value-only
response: mL 450
